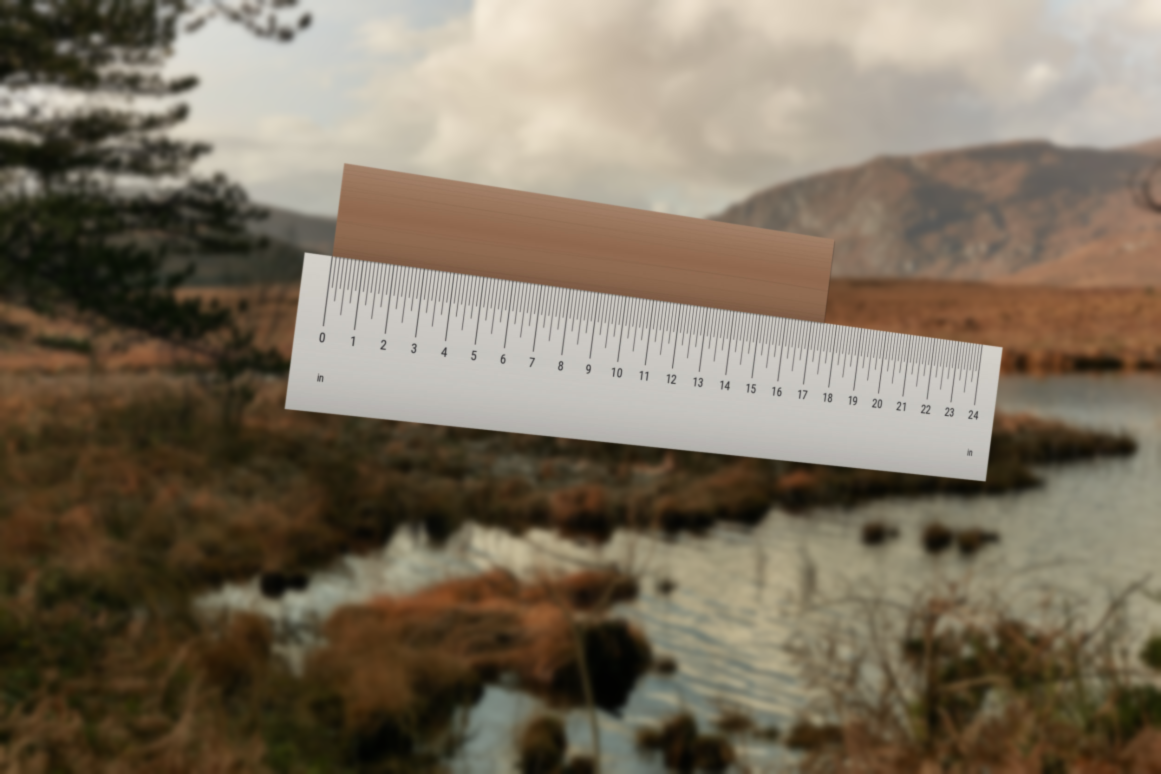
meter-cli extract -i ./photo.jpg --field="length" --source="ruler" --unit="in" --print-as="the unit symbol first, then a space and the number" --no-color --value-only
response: in 17.5
